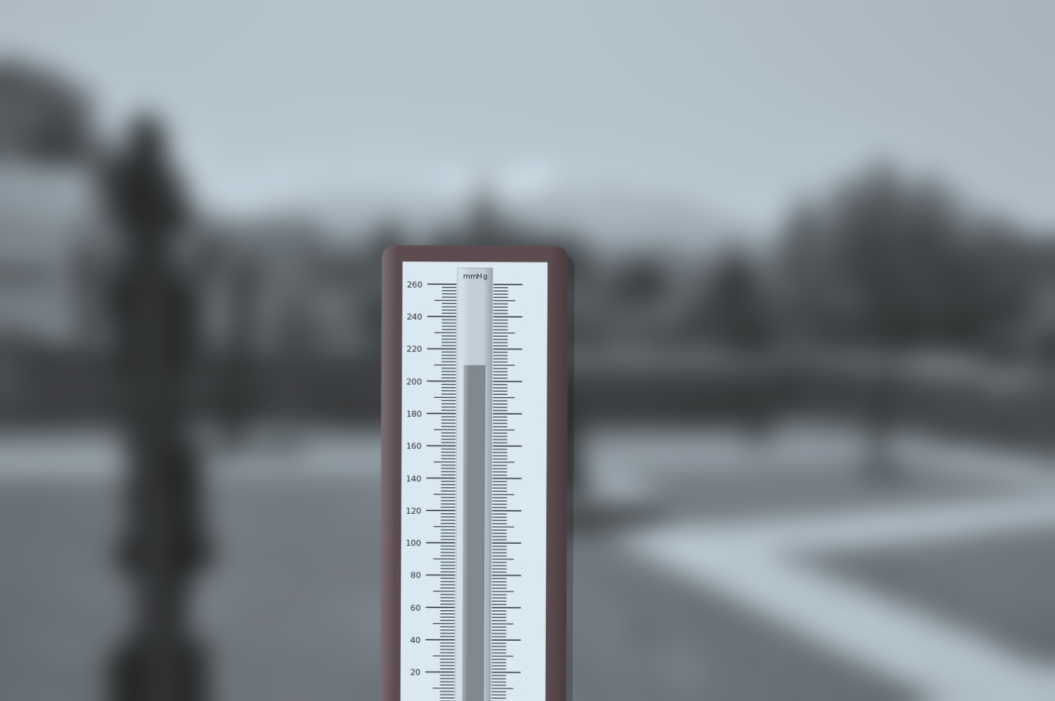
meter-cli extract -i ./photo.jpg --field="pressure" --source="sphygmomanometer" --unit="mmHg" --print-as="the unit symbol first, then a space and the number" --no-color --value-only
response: mmHg 210
